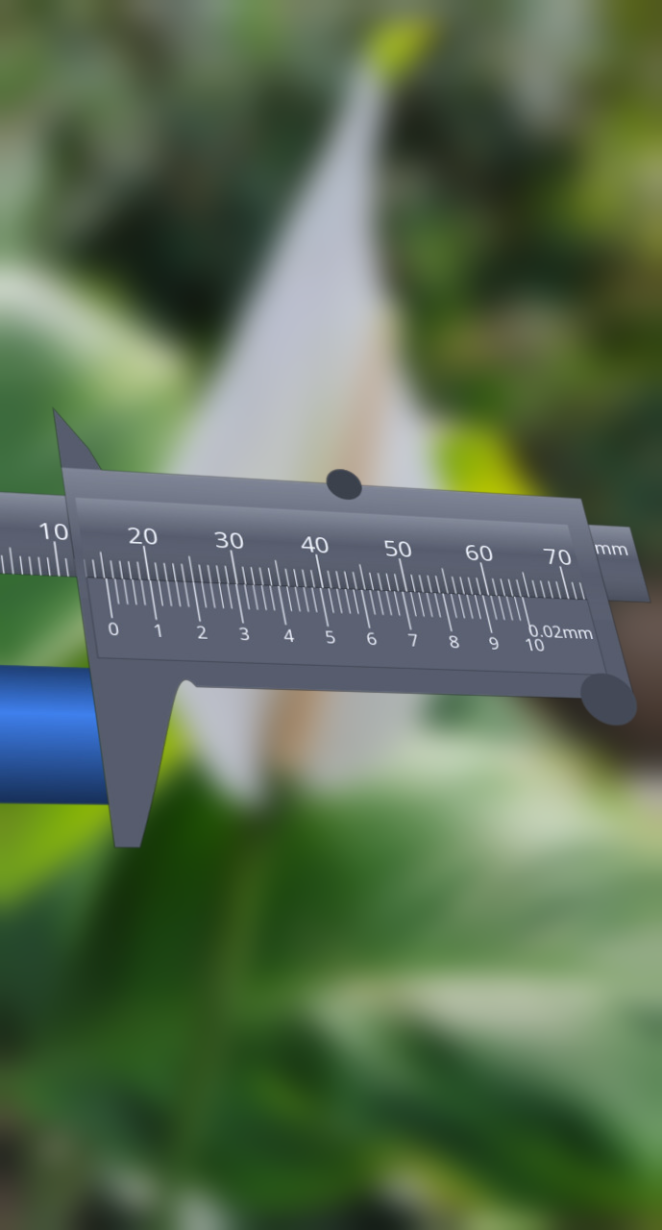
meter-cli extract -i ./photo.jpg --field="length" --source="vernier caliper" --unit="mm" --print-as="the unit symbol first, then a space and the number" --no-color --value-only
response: mm 15.2
